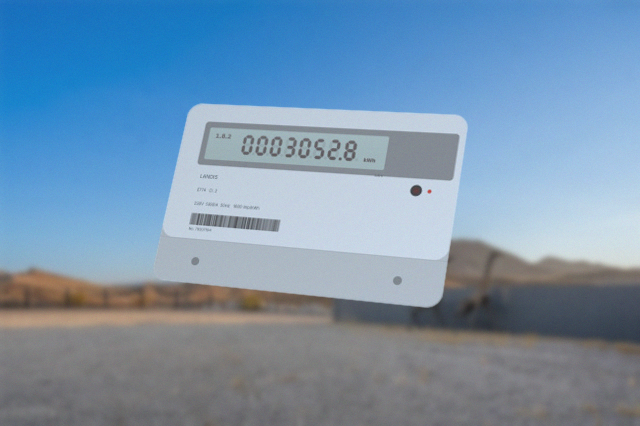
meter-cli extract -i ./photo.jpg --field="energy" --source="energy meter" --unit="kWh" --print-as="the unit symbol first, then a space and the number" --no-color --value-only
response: kWh 3052.8
